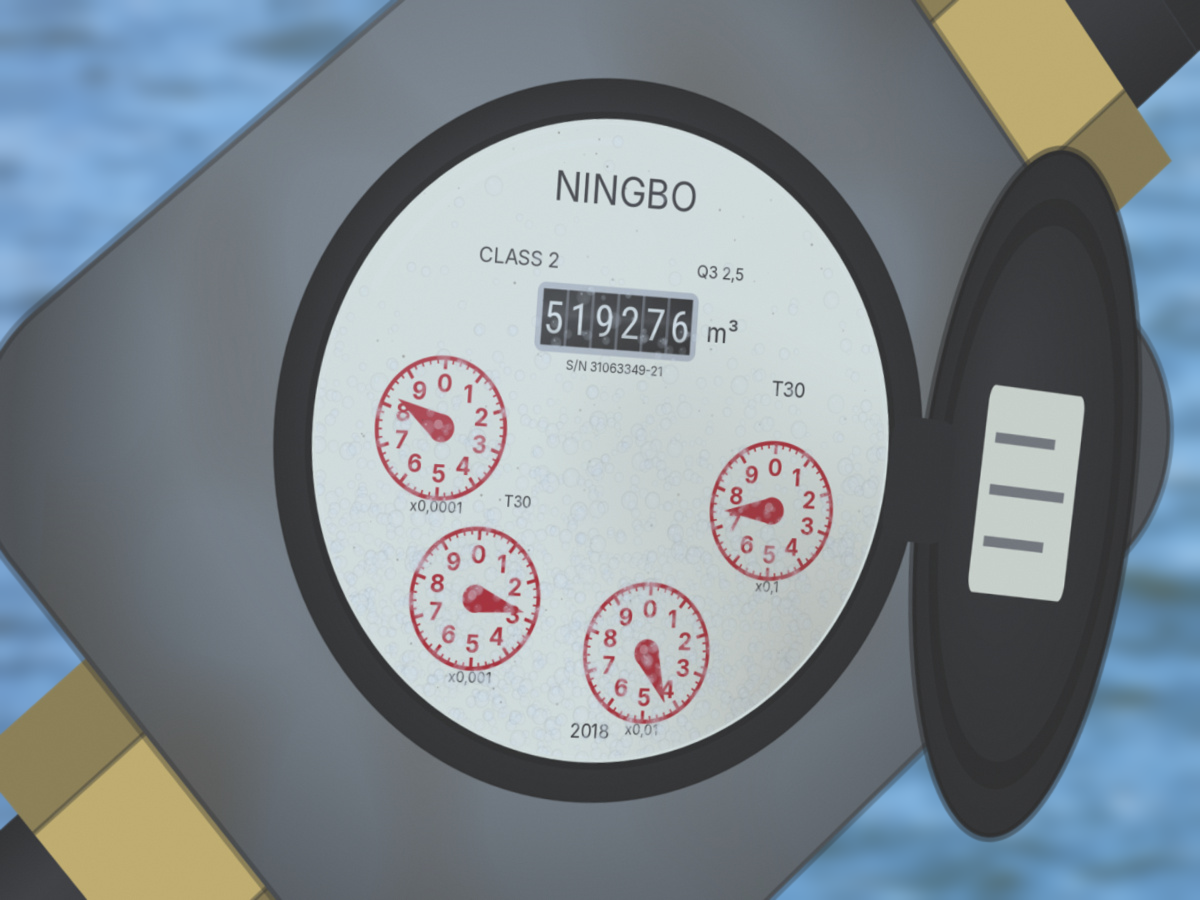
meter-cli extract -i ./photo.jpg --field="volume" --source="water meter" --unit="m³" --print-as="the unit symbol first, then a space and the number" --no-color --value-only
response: m³ 519276.7428
